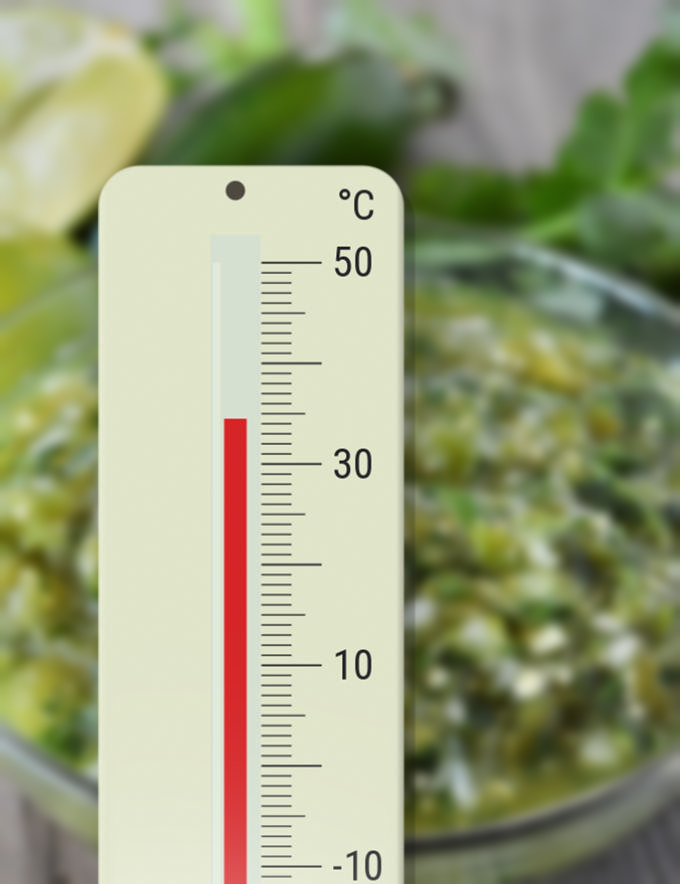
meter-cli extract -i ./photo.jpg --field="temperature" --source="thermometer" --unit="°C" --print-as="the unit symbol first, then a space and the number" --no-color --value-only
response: °C 34.5
